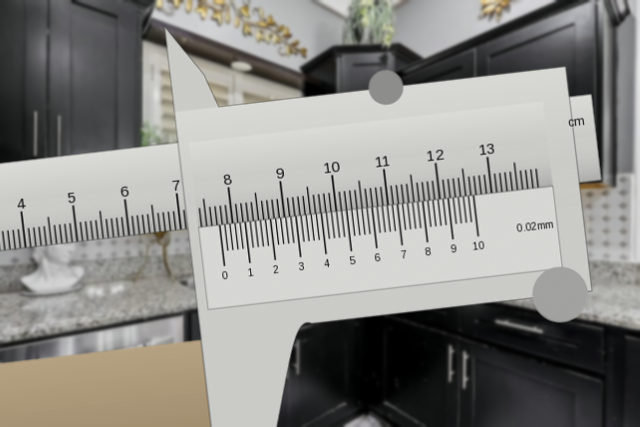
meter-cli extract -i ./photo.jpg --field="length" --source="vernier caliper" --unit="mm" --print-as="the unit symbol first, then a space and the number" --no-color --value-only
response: mm 77.5
